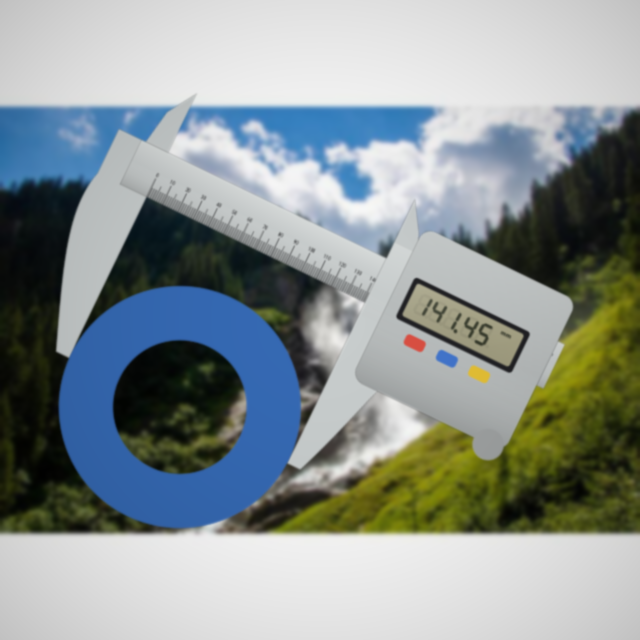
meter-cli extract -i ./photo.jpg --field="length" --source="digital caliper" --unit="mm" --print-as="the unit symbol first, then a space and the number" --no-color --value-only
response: mm 141.45
